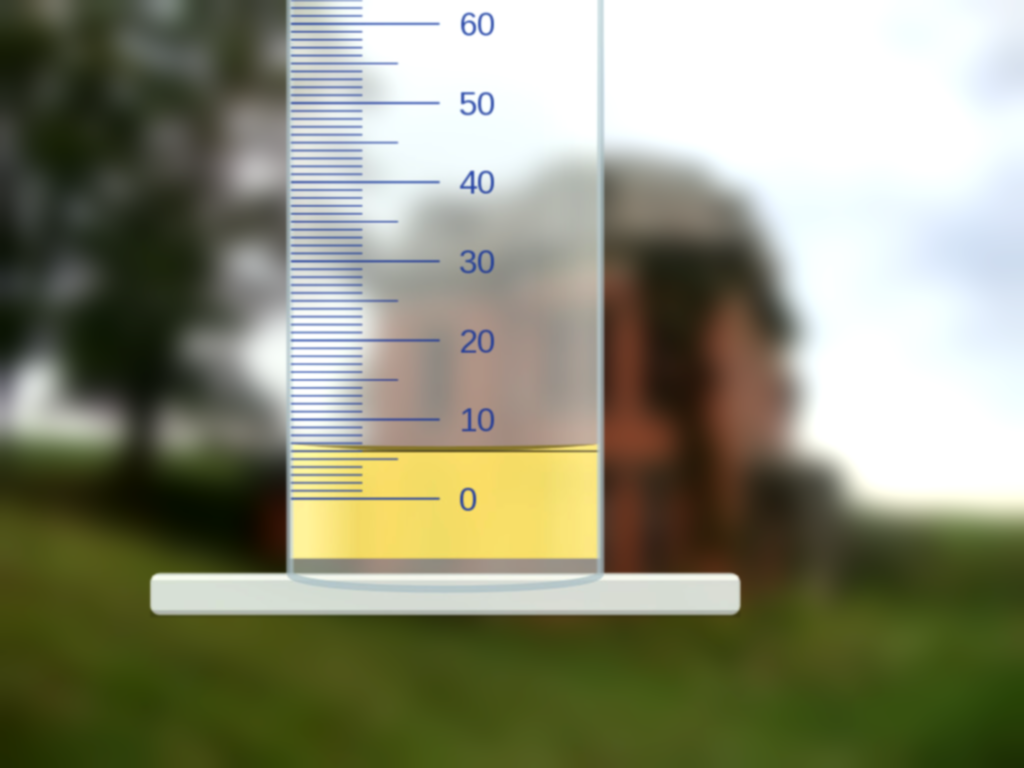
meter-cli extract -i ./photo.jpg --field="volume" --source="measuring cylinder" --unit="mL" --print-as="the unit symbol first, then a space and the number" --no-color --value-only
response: mL 6
